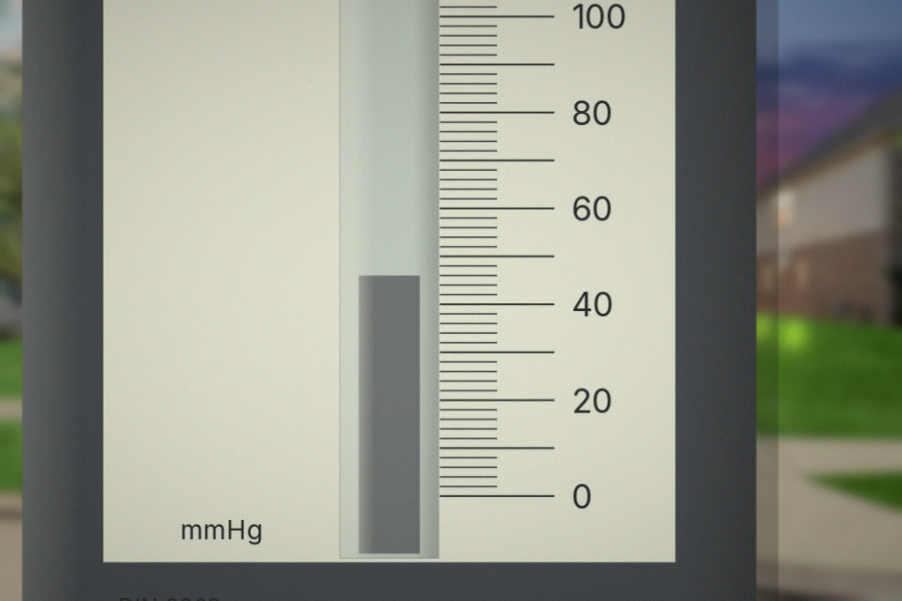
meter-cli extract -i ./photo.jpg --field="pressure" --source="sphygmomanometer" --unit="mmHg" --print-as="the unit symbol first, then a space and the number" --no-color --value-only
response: mmHg 46
